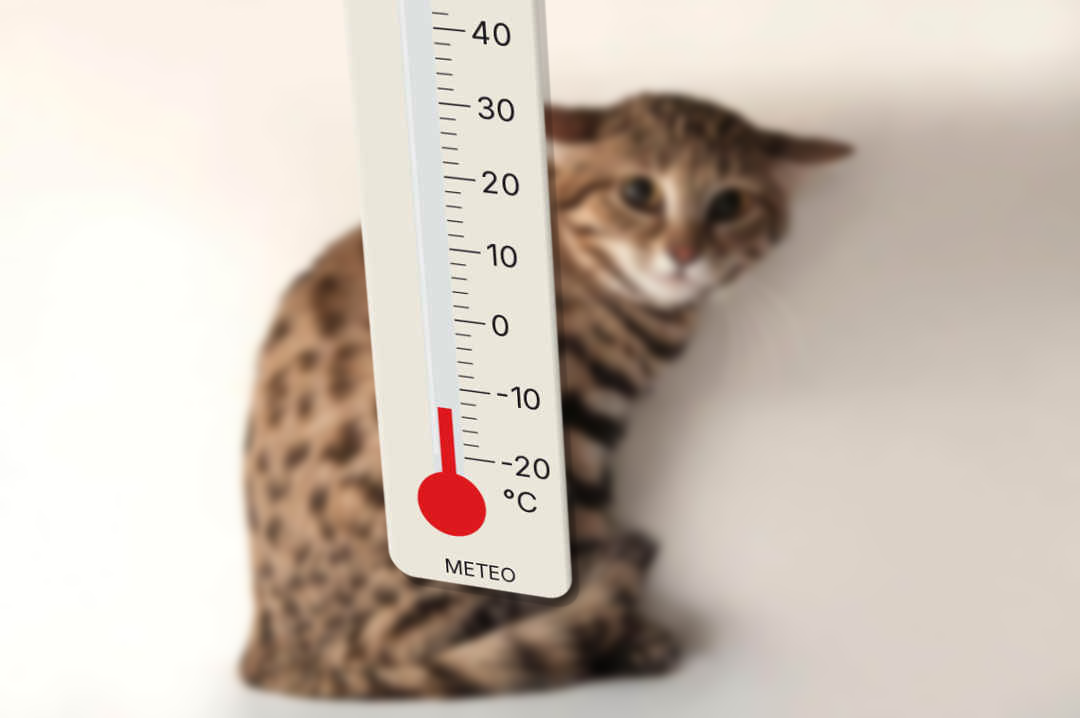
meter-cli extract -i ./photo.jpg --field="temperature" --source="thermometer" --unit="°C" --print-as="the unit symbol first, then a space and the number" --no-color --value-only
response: °C -13
